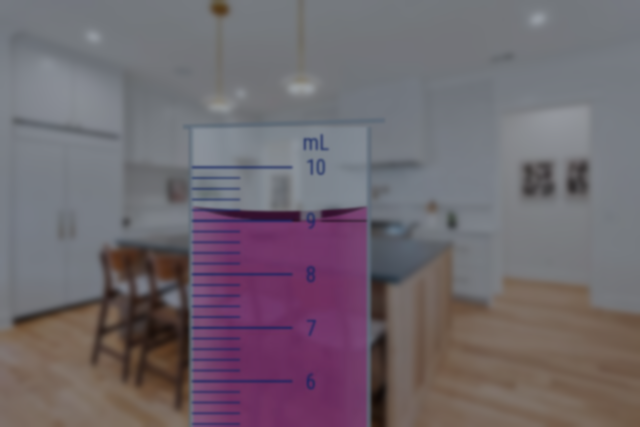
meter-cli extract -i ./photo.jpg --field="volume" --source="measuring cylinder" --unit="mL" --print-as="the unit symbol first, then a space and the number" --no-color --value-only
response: mL 9
